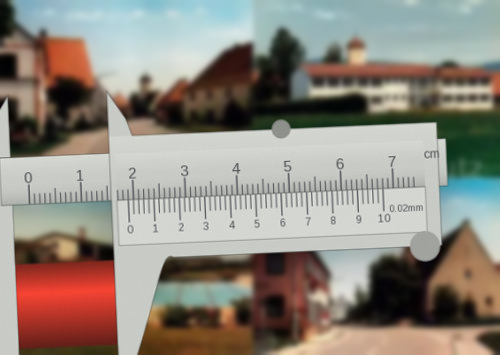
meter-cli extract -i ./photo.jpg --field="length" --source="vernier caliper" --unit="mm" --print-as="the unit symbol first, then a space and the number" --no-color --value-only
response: mm 19.0
